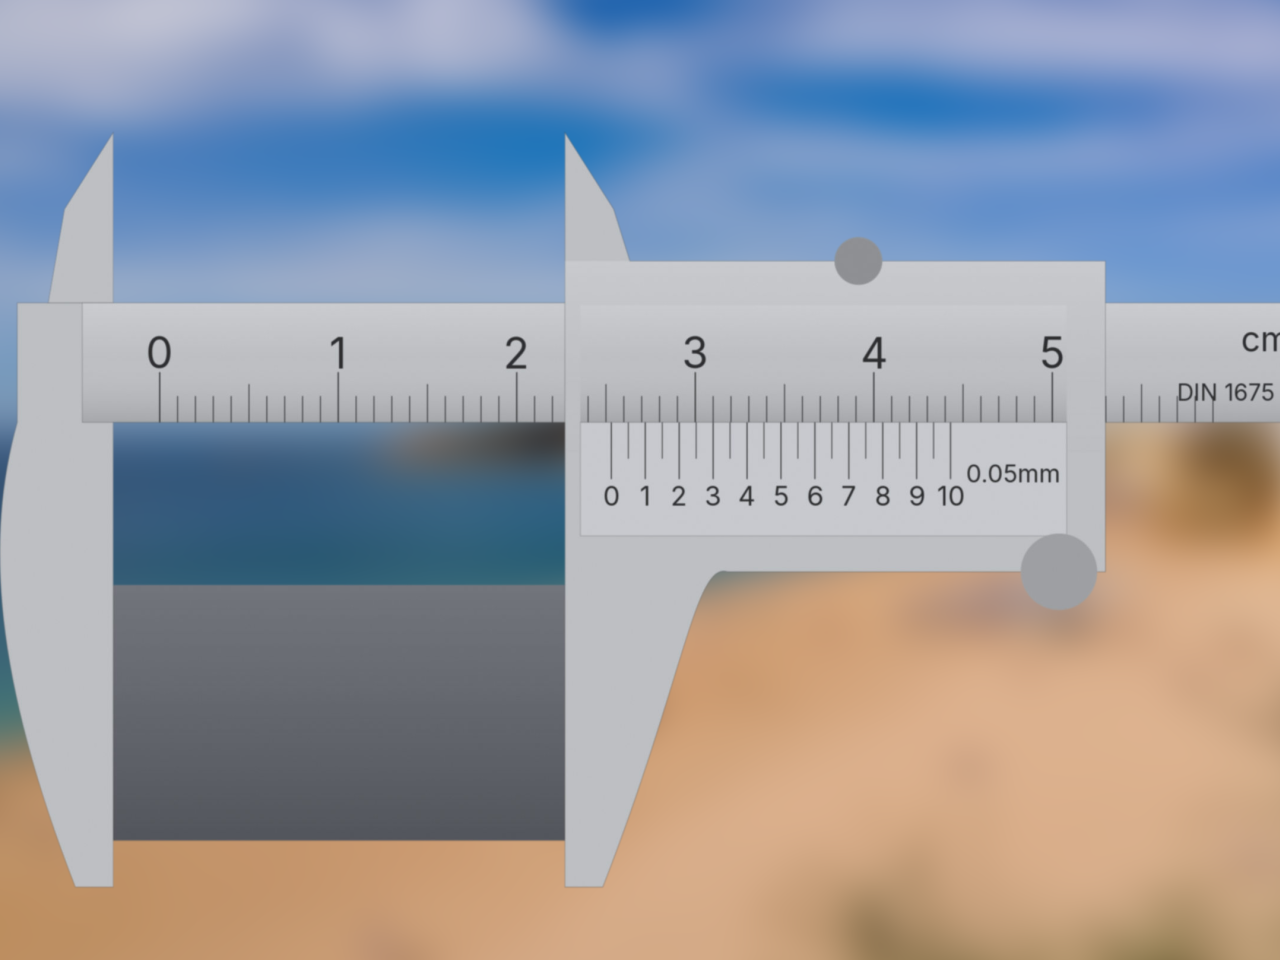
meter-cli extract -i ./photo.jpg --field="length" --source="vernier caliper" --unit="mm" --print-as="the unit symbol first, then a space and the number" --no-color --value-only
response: mm 25.3
